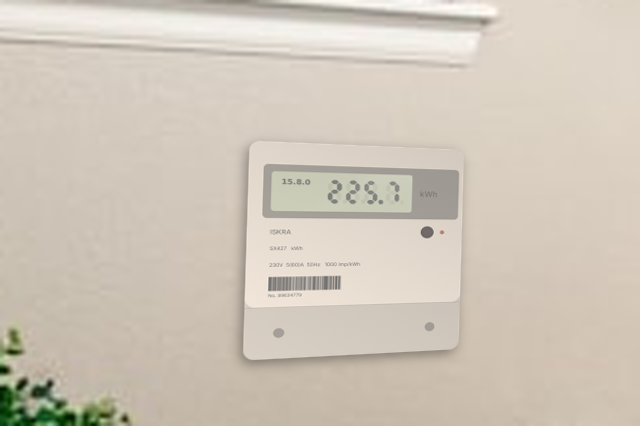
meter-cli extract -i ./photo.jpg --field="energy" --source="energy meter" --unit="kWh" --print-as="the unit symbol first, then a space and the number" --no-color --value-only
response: kWh 225.7
